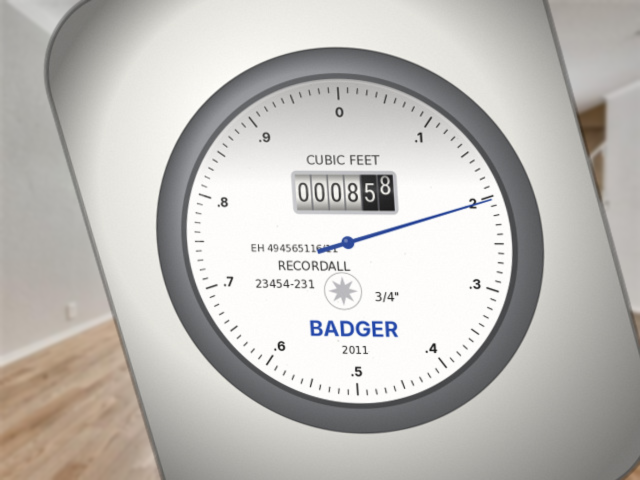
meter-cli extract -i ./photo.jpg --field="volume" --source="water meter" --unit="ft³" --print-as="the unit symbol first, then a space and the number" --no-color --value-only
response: ft³ 858.20
